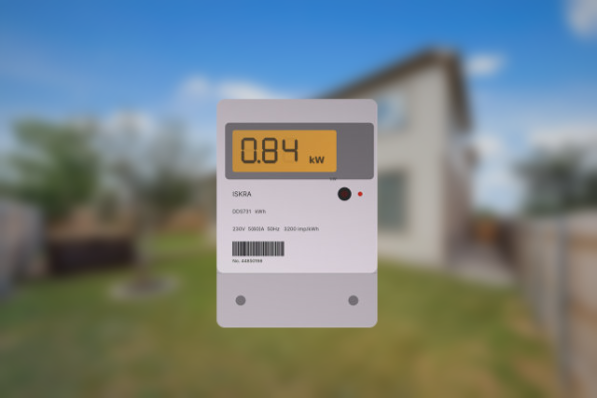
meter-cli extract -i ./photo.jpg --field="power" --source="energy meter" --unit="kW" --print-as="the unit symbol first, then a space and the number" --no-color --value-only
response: kW 0.84
